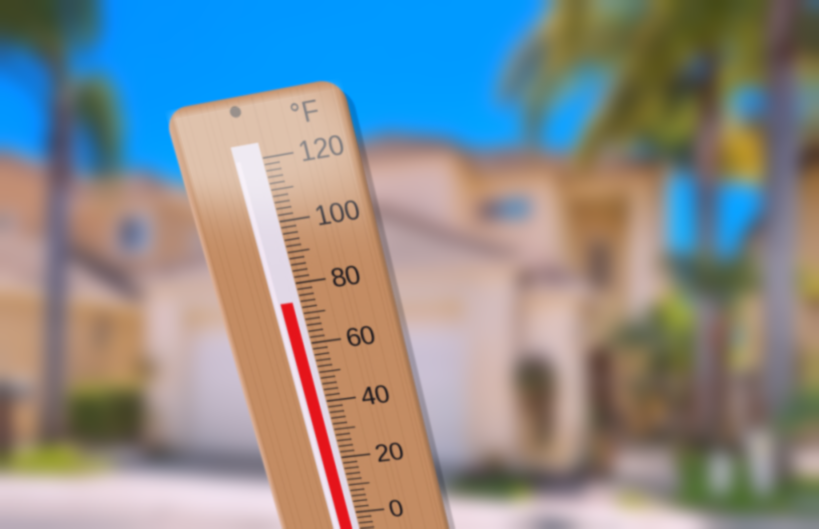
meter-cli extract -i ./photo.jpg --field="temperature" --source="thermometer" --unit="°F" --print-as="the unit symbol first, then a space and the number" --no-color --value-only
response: °F 74
